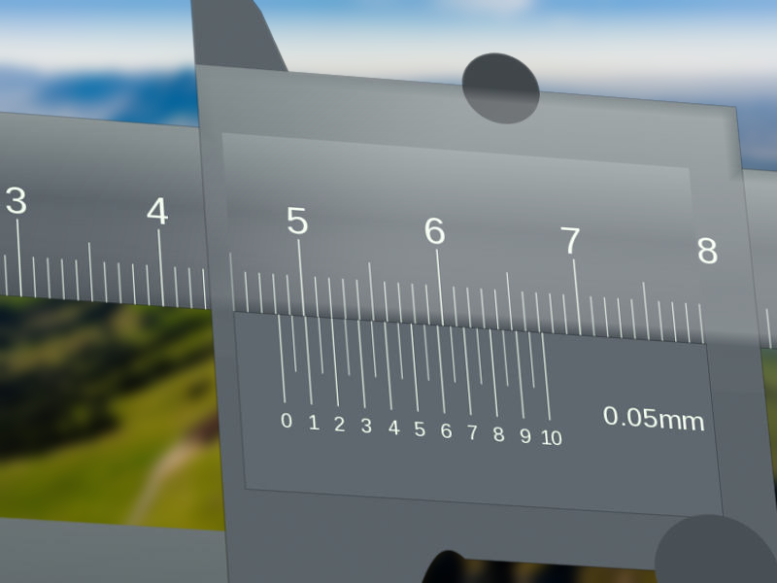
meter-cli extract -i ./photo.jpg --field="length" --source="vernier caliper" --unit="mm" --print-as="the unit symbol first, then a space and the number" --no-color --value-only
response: mm 48.2
